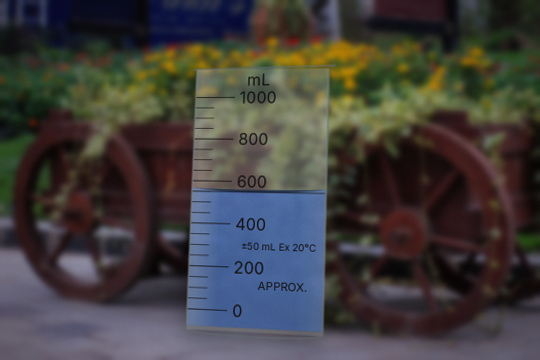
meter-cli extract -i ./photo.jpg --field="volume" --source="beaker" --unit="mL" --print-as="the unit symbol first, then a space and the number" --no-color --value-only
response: mL 550
